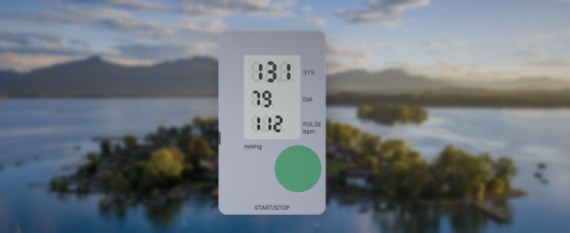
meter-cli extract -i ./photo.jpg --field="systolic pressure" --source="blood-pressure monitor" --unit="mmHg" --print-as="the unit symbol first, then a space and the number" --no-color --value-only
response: mmHg 131
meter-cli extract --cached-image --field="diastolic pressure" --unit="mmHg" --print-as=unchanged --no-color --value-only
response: mmHg 79
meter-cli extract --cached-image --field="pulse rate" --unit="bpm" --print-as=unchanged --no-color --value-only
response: bpm 112
